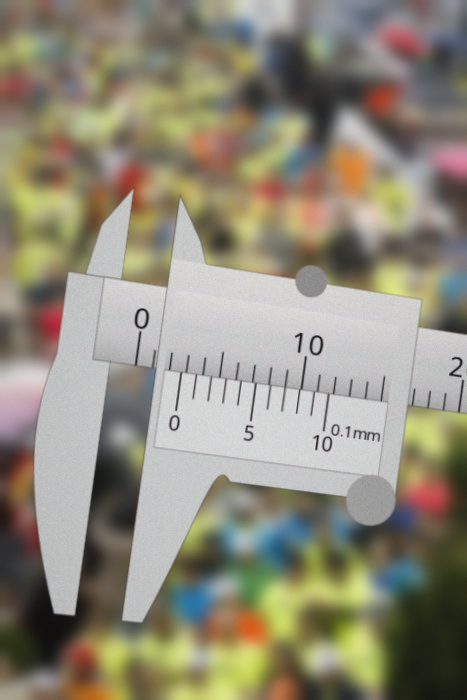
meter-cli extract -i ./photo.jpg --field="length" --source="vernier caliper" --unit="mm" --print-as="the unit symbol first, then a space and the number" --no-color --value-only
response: mm 2.7
